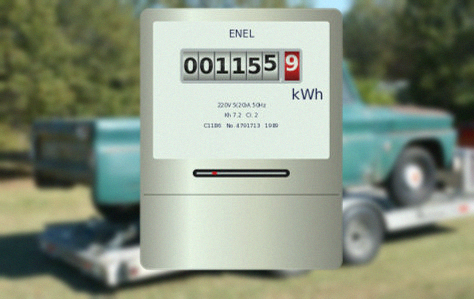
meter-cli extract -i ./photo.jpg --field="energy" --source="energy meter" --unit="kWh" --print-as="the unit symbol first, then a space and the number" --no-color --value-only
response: kWh 1155.9
